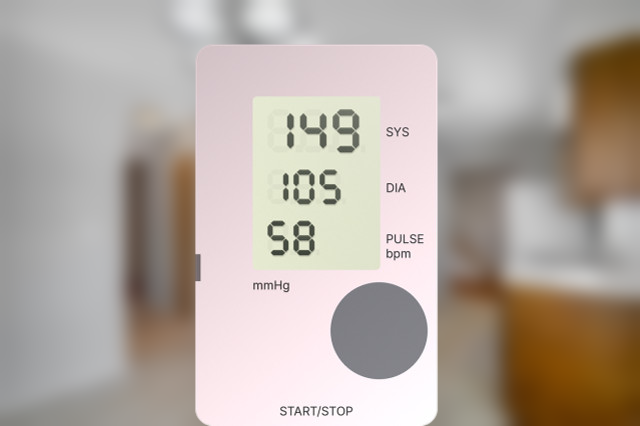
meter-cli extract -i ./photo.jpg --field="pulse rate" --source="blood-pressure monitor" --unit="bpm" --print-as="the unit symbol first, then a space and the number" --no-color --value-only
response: bpm 58
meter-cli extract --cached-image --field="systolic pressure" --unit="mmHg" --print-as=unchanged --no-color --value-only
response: mmHg 149
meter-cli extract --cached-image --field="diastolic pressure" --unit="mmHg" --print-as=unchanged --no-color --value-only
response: mmHg 105
